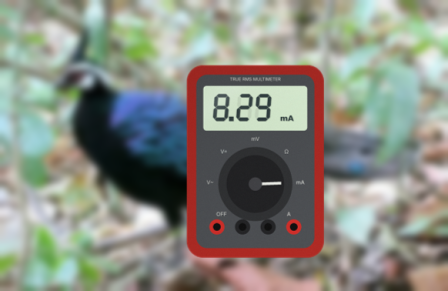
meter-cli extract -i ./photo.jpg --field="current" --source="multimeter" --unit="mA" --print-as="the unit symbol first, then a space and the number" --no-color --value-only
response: mA 8.29
